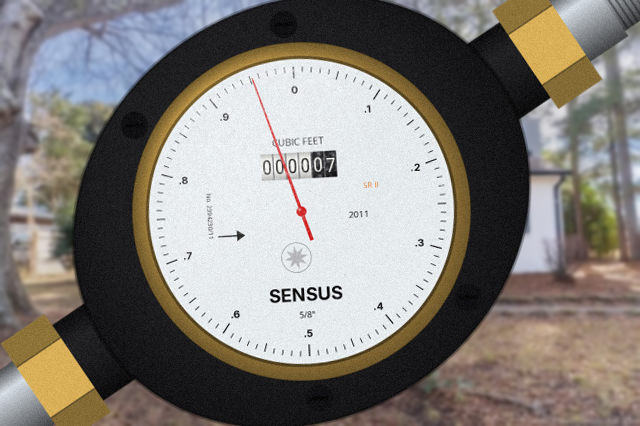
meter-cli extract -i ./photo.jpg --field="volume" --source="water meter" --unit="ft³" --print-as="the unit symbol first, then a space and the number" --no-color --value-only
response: ft³ 6.95
